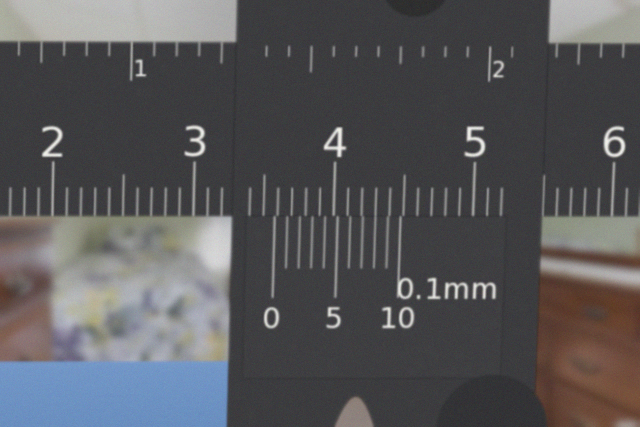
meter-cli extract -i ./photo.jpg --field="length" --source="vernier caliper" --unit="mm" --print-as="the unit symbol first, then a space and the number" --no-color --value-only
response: mm 35.8
